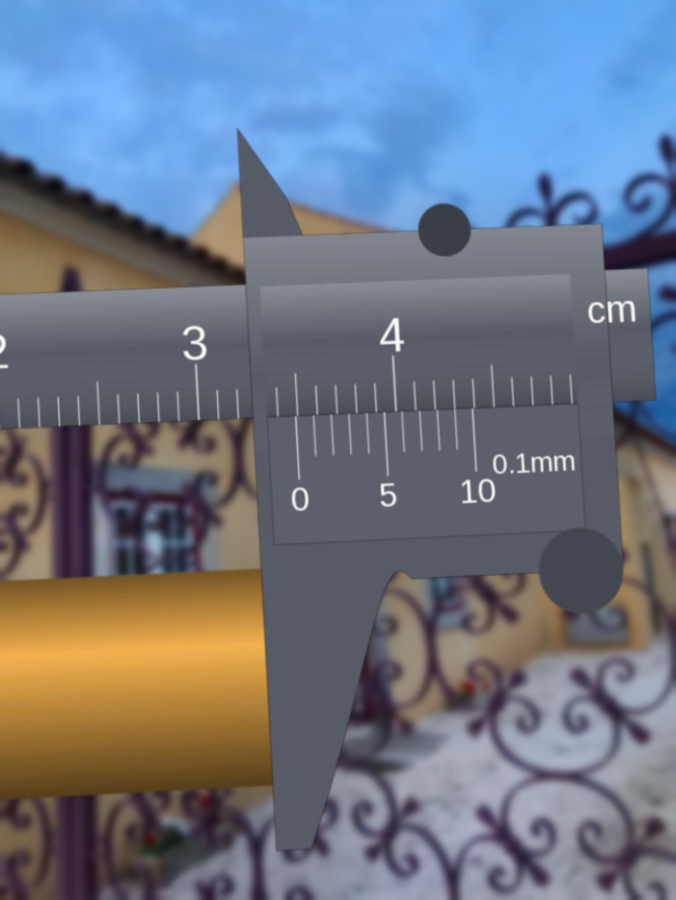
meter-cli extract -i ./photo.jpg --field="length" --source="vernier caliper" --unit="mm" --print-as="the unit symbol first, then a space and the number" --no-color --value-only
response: mm 34.9
